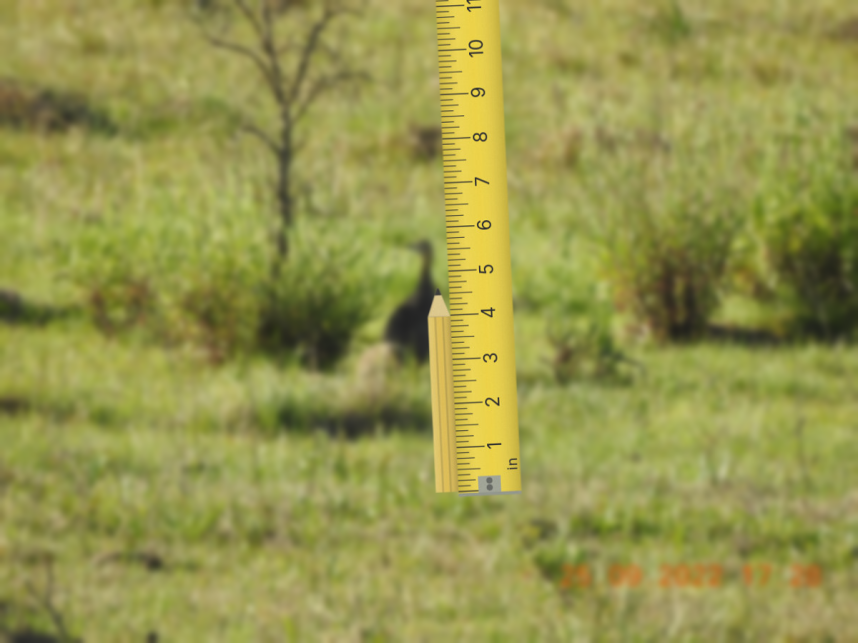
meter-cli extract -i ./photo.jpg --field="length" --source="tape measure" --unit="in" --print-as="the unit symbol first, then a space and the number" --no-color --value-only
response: in 4.625
